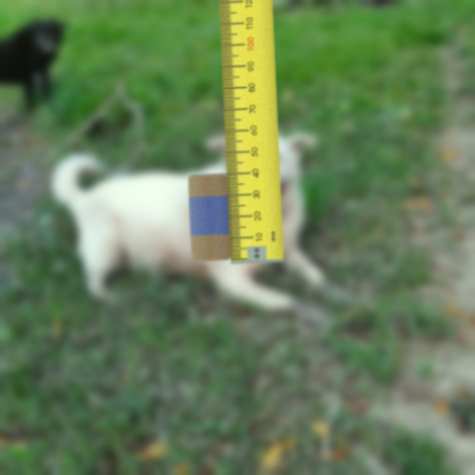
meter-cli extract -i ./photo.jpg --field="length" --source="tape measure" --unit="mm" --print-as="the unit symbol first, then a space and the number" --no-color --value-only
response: mm 40
